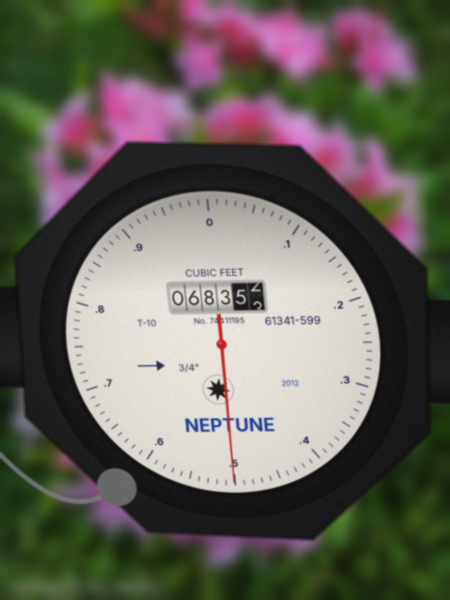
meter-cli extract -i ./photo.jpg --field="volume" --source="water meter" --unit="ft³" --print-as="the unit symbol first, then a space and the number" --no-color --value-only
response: ft³ 68352.50
